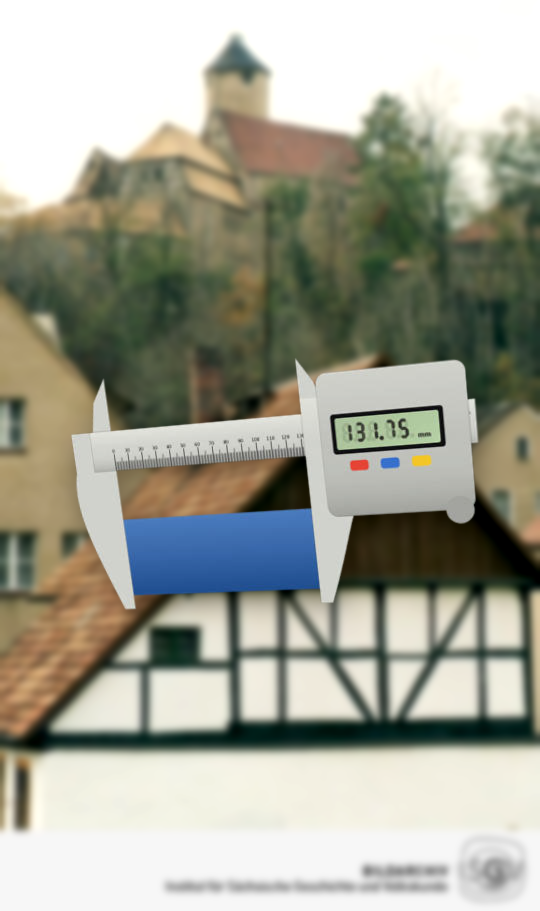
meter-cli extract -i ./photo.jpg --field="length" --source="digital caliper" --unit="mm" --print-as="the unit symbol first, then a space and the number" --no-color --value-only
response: mm 131.75
